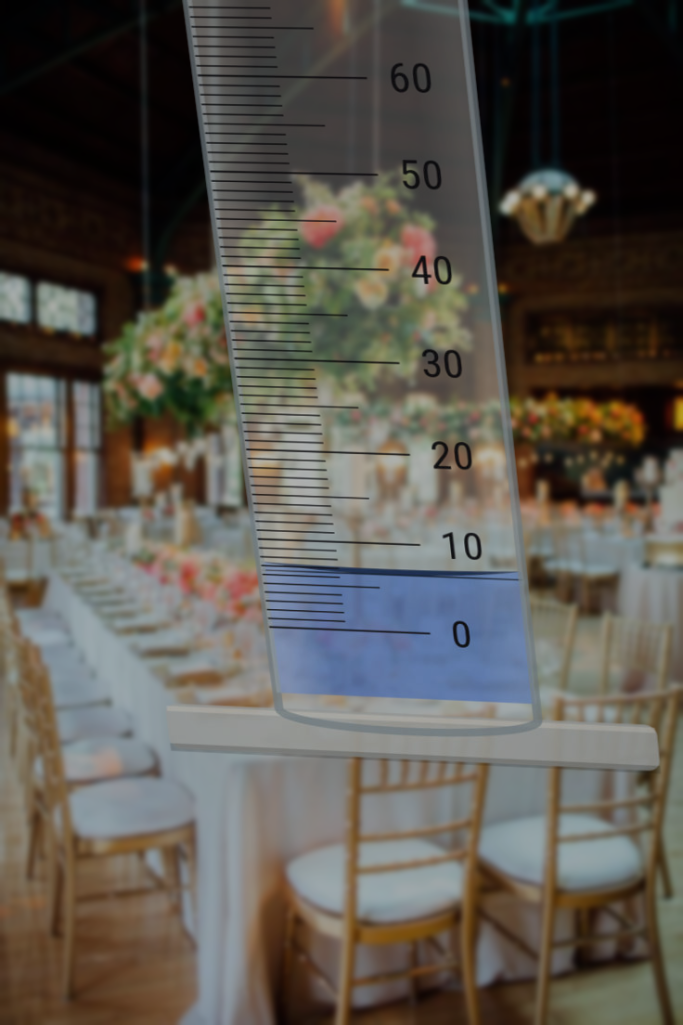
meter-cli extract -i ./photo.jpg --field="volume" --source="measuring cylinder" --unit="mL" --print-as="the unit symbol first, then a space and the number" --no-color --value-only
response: mL 6.5
